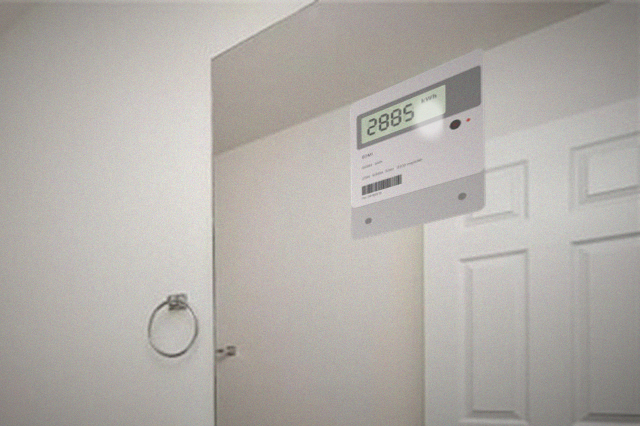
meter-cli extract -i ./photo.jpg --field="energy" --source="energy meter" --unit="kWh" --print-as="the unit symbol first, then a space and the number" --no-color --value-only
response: kWh 2885
